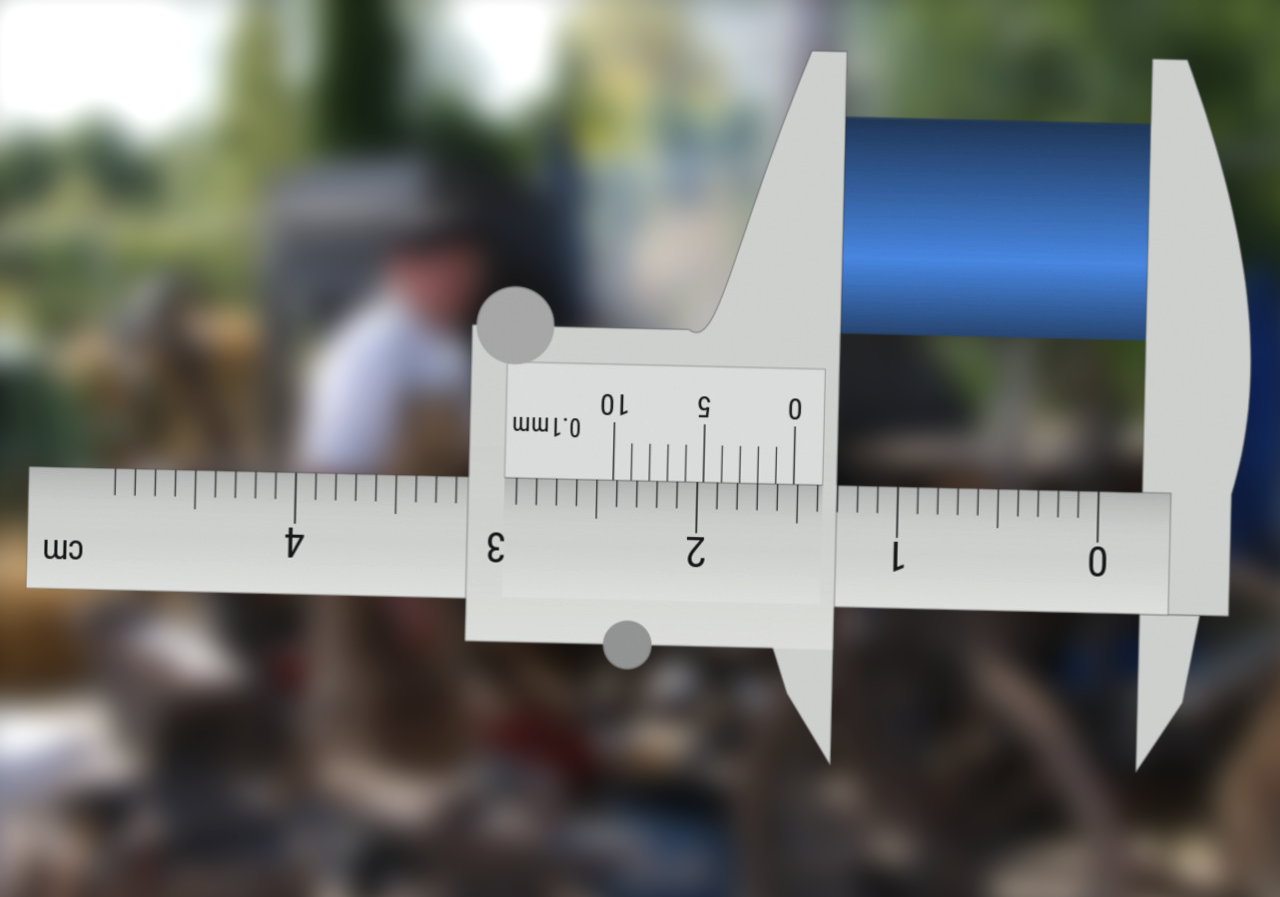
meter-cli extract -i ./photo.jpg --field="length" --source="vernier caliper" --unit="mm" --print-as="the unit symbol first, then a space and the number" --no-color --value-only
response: mm 15.2
